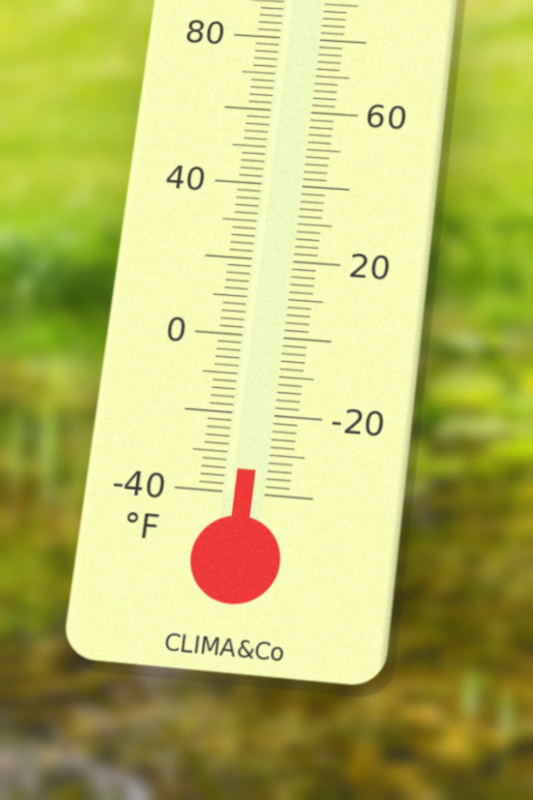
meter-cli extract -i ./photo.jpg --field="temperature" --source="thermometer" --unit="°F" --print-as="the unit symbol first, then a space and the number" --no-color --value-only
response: °F -34
